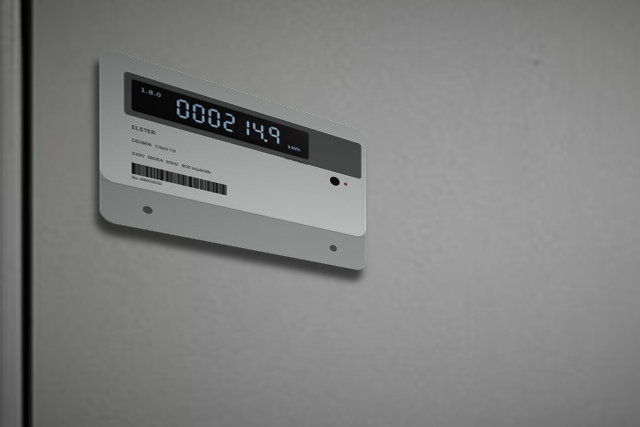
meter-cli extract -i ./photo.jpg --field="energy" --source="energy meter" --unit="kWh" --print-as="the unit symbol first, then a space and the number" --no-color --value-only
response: kWh 214.9
